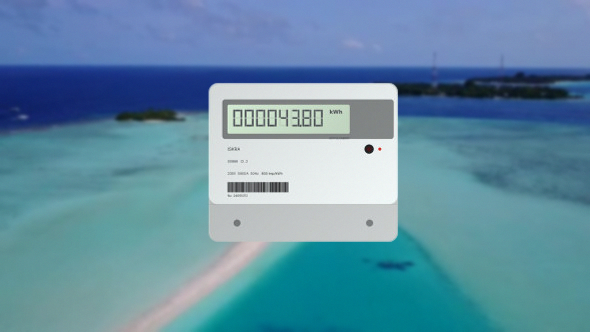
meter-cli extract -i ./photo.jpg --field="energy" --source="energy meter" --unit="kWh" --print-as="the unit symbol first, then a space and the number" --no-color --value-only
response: kWh 43.80
